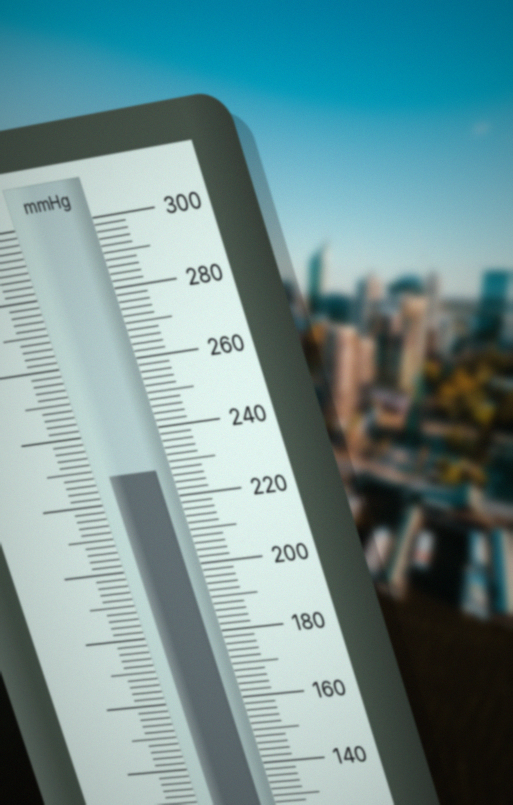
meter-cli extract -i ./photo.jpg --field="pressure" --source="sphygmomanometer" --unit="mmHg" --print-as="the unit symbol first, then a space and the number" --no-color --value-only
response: mmHg 228
